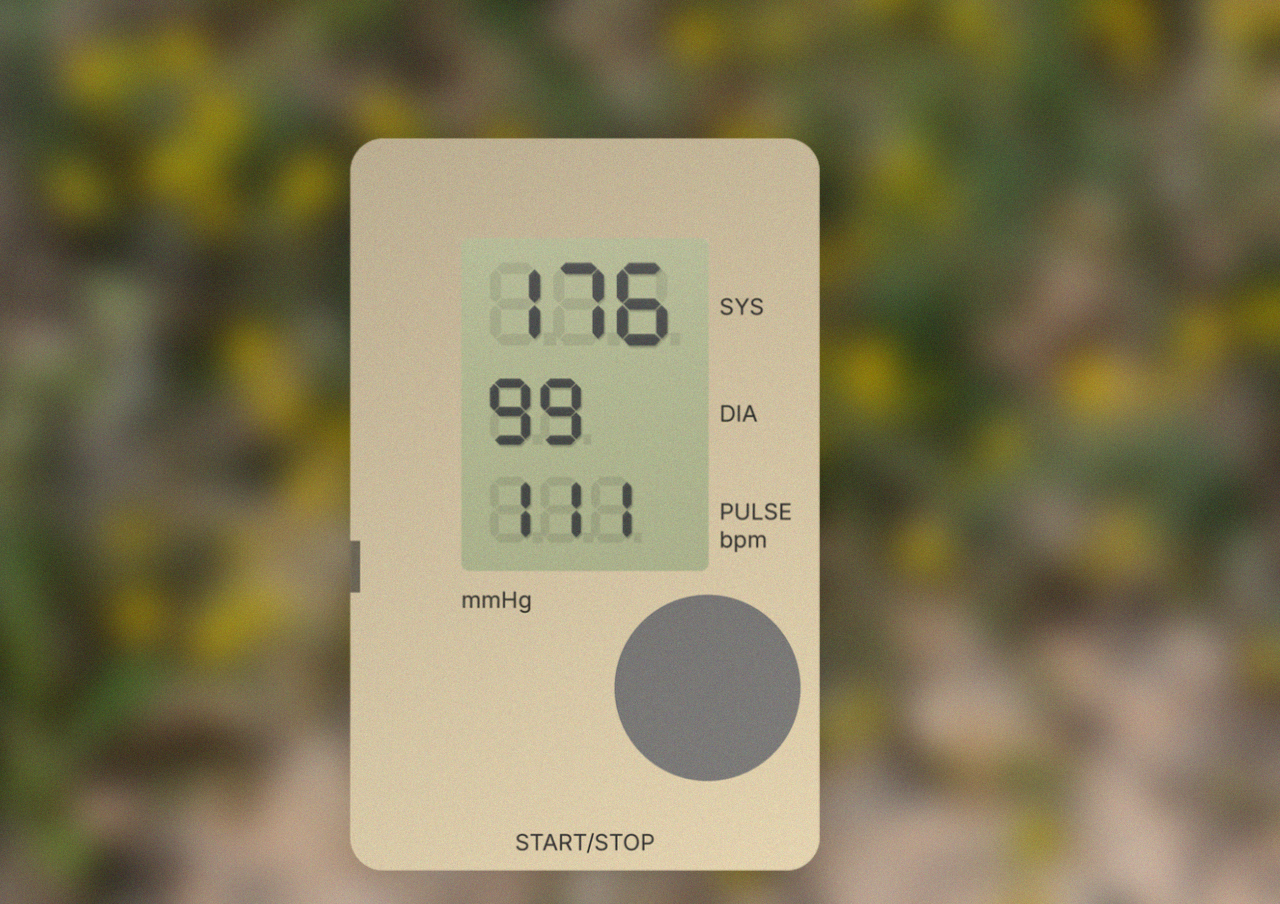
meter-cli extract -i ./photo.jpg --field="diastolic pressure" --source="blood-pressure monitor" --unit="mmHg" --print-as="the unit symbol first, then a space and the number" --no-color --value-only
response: mmHg 99
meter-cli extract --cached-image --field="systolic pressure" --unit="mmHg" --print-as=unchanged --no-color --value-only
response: mmHg 176
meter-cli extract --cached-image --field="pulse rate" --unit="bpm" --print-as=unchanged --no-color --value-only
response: bpm 111
